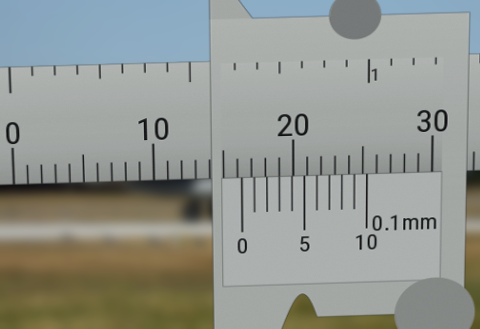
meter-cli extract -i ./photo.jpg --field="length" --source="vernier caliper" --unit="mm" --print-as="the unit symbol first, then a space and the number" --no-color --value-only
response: mm 16.3
